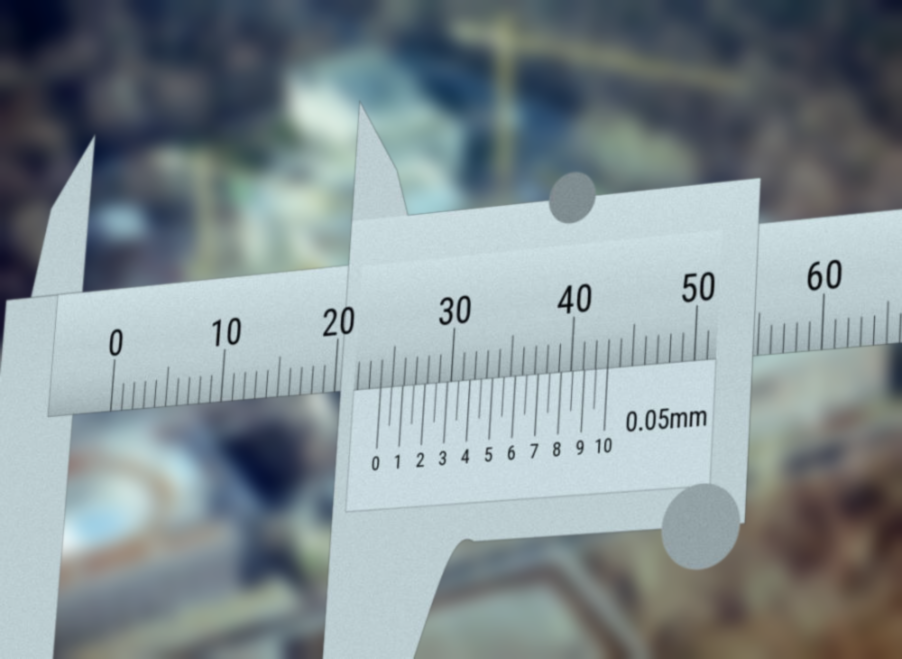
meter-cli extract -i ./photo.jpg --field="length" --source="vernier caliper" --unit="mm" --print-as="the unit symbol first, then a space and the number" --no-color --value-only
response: mm 24.0
